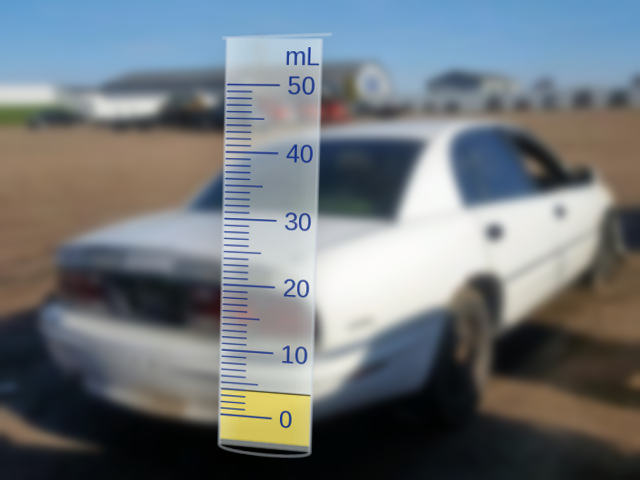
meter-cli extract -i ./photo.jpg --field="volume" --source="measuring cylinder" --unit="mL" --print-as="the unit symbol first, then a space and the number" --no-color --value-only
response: mL 4
